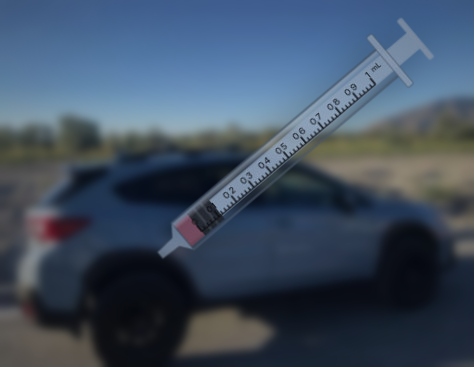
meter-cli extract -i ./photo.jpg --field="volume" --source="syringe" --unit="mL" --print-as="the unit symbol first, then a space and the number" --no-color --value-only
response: mL 0
